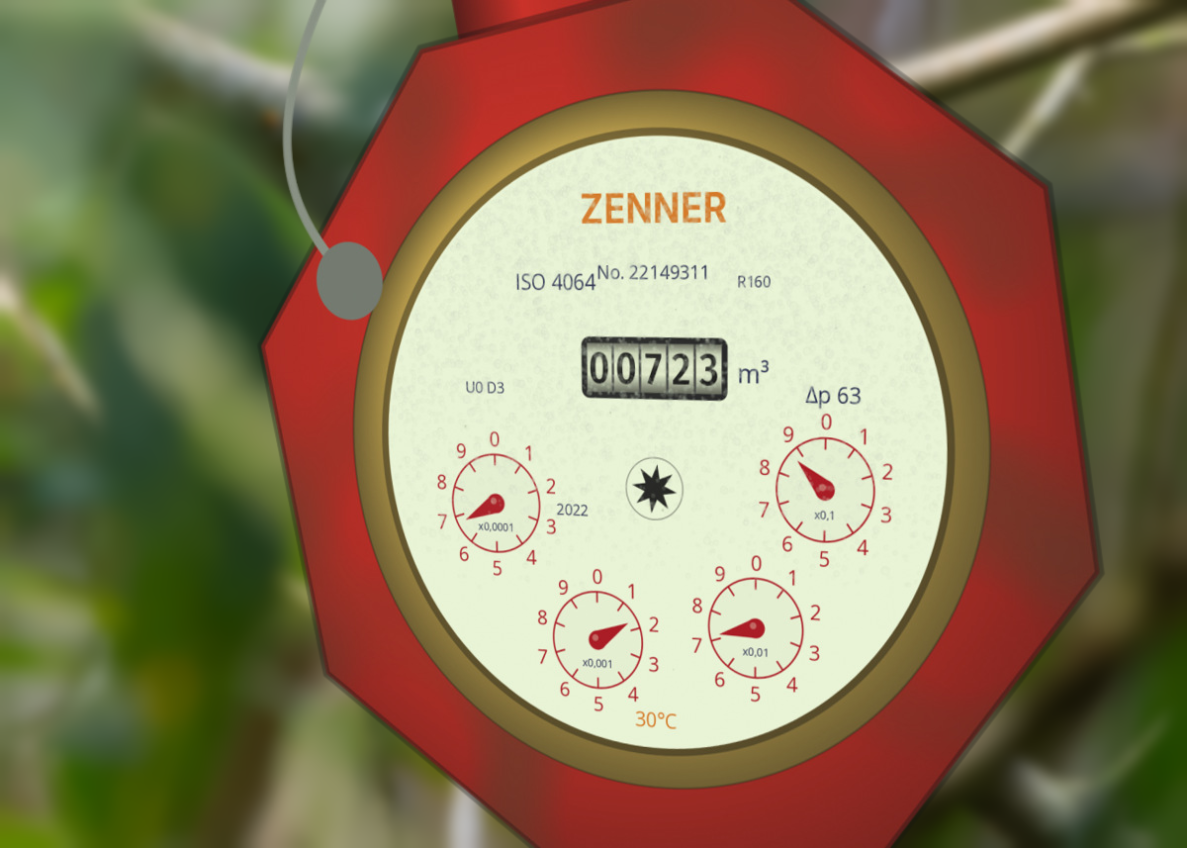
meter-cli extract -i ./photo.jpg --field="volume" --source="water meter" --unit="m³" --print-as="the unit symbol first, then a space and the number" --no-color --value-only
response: m³ 723.8716
